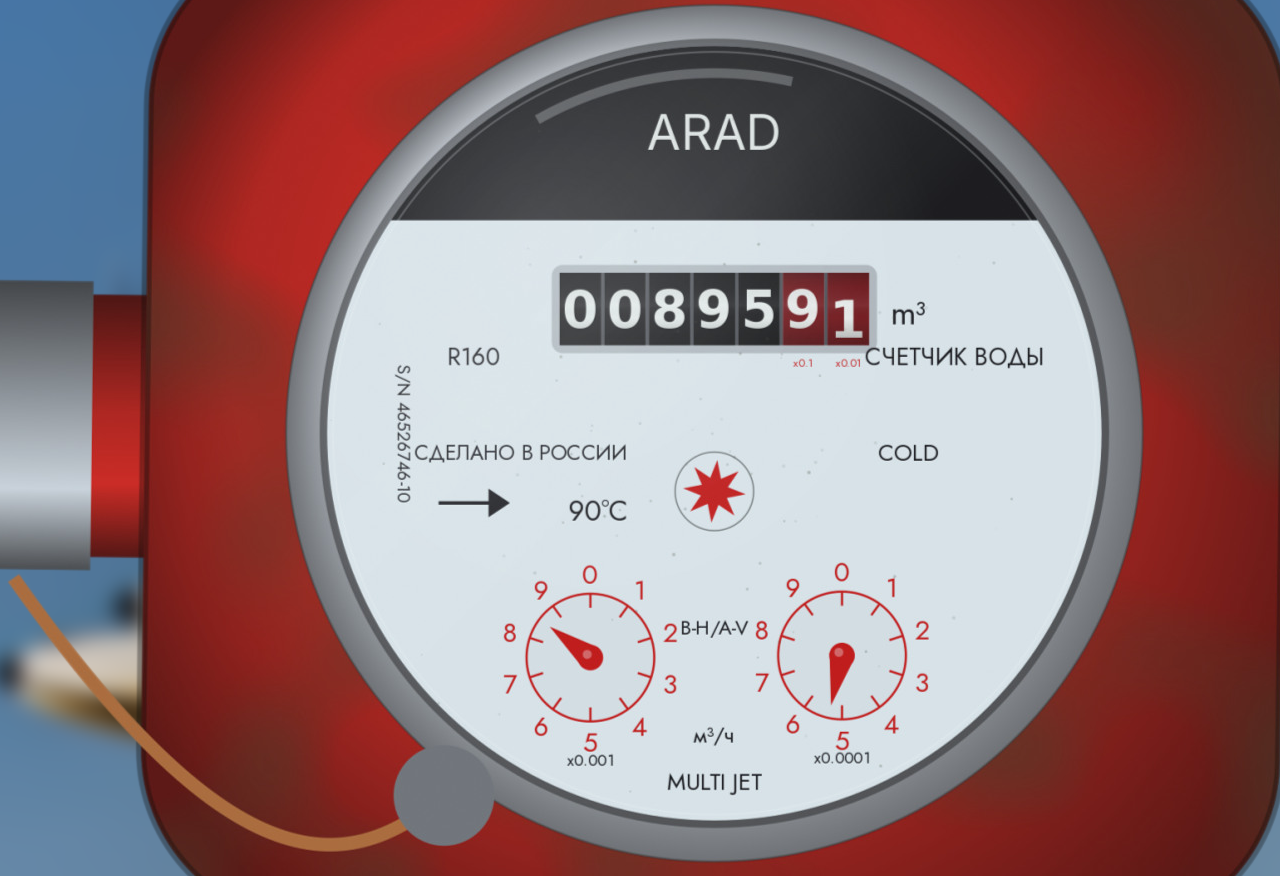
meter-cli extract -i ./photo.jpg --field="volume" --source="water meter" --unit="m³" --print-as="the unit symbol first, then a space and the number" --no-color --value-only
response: m³ 895.9085
